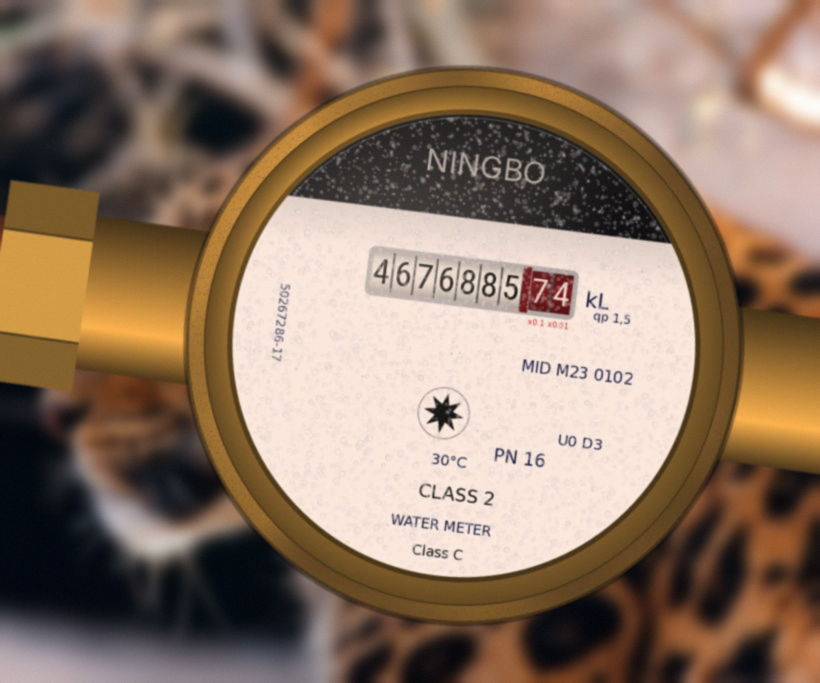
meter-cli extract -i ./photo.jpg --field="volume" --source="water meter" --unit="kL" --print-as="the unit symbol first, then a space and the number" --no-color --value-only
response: kL 4676885.74
